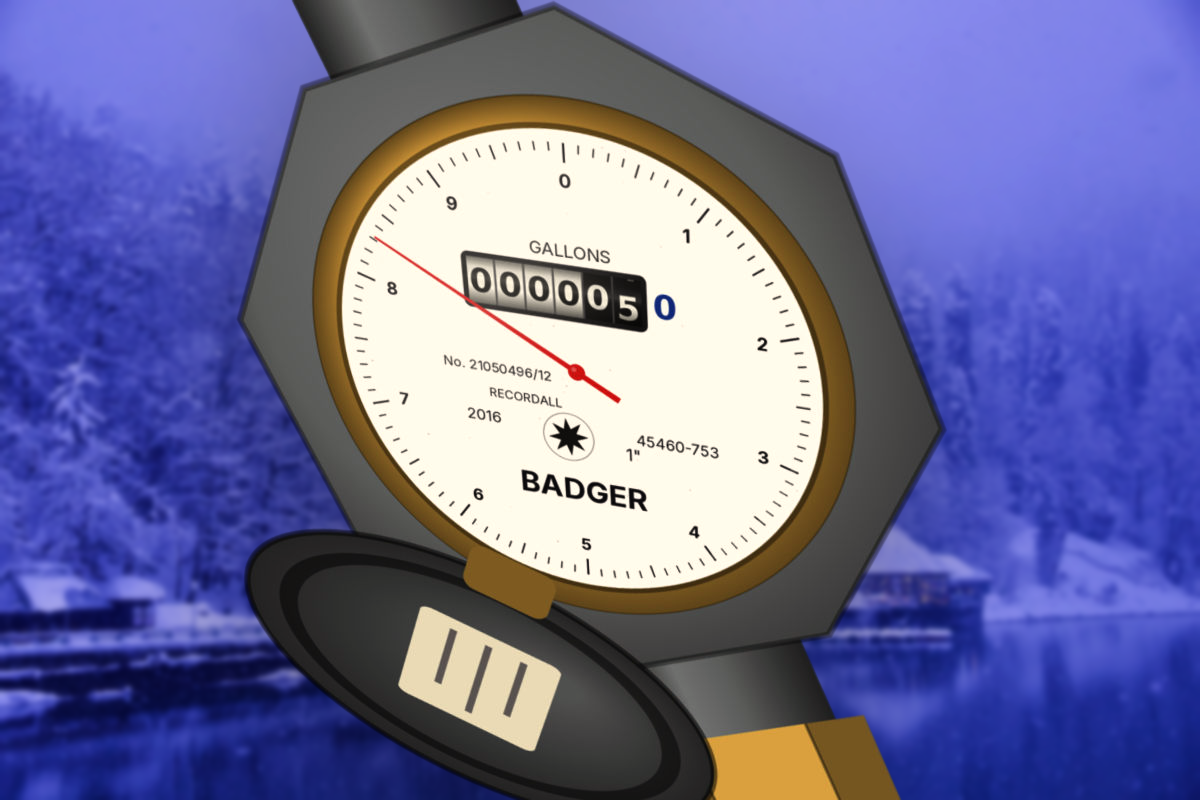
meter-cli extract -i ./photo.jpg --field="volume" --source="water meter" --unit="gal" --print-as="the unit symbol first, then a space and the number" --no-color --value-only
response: gal 48.3
